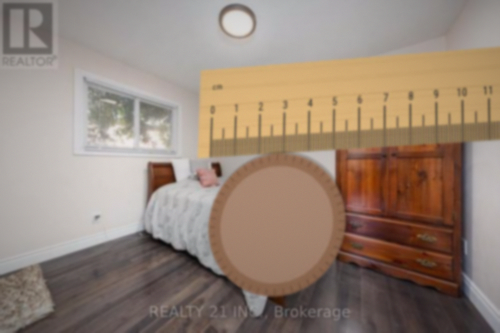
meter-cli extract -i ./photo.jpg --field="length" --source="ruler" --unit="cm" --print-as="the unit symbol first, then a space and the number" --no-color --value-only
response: cm 5.5
